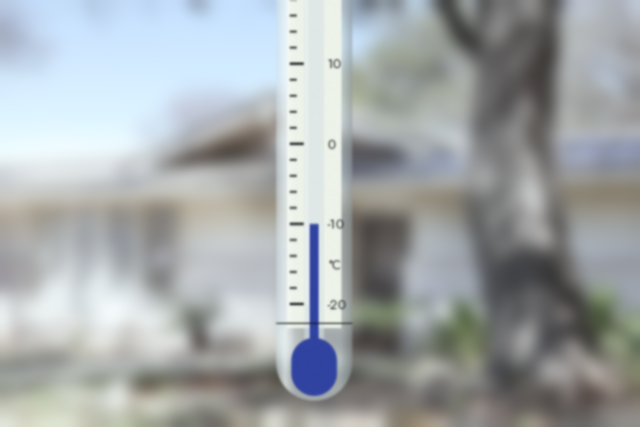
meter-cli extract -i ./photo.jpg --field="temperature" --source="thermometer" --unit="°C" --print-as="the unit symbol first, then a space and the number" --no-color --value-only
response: °C -10
